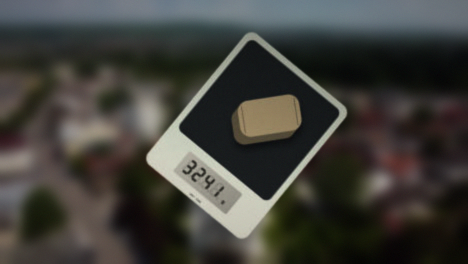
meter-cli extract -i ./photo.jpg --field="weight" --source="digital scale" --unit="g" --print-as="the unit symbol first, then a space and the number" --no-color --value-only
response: g 3241
